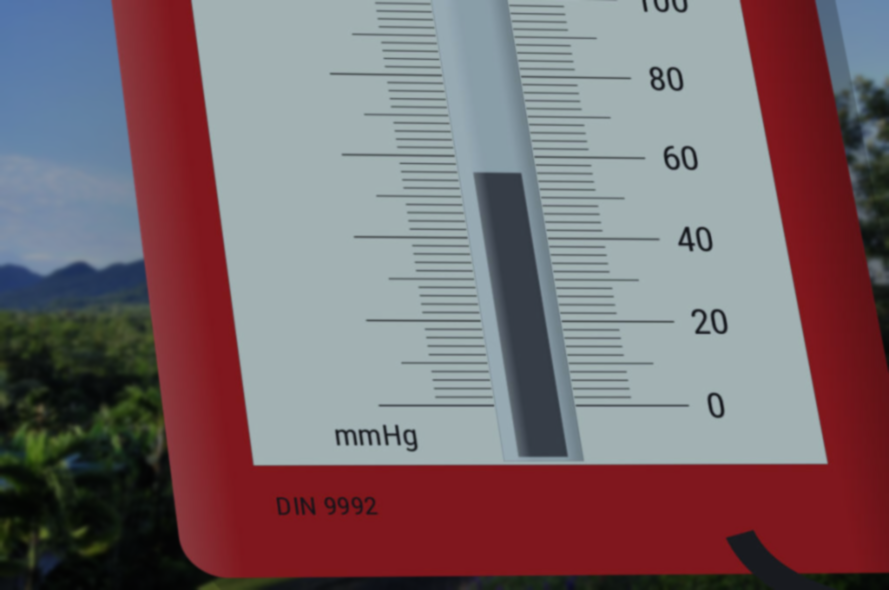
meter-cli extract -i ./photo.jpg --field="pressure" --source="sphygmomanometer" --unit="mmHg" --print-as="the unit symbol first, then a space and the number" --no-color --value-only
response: mmHg 56
